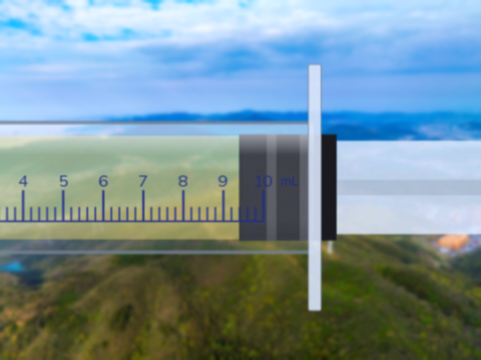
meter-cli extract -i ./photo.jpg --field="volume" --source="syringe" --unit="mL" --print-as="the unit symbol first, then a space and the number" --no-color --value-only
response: mL 9.4
